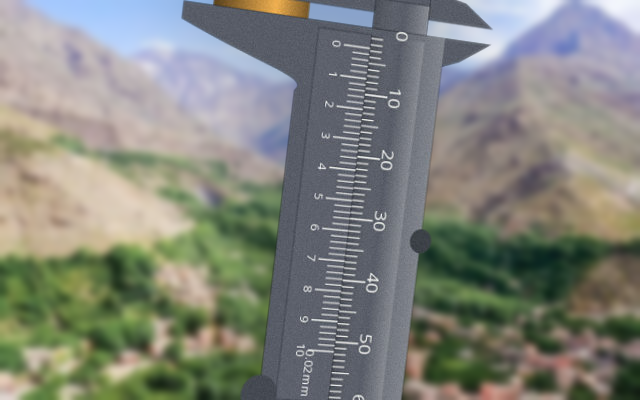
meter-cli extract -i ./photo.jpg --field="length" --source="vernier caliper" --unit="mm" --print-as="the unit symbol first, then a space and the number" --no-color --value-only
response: mm 2.6
